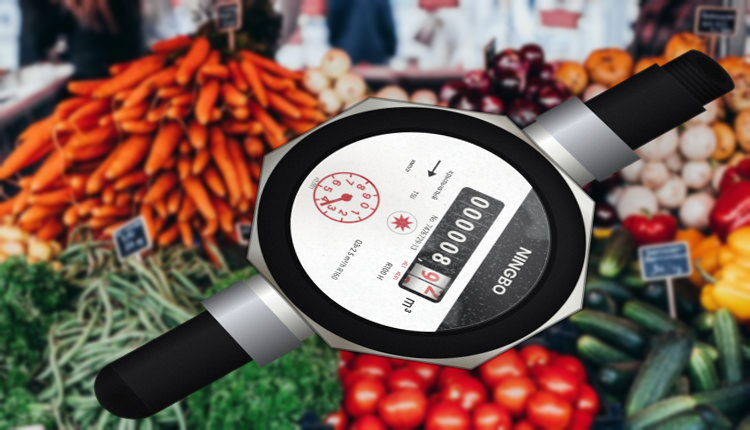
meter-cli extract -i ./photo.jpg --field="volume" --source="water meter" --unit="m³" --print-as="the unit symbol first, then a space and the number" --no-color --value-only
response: m³ 8.923
